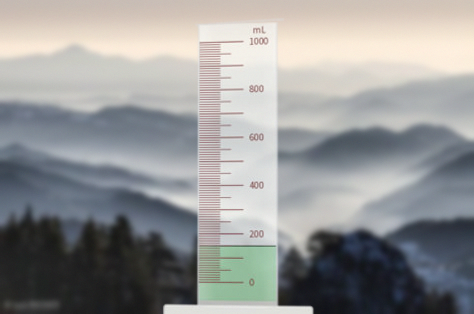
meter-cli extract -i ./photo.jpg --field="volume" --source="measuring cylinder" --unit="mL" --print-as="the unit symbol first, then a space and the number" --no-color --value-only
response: mL 150
